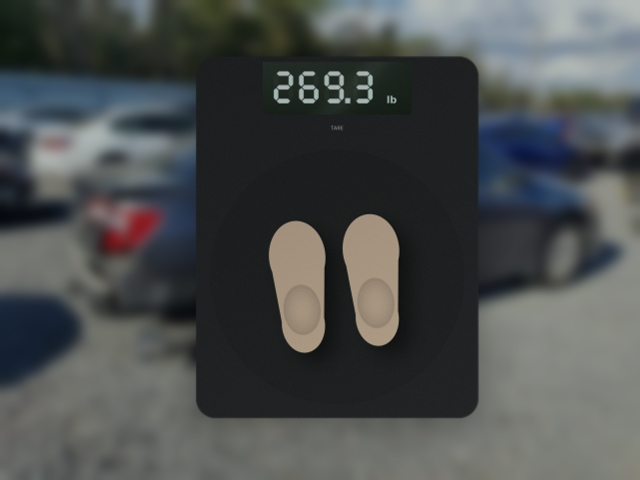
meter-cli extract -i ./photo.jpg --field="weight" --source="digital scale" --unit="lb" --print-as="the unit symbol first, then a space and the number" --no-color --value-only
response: lb 269.3
